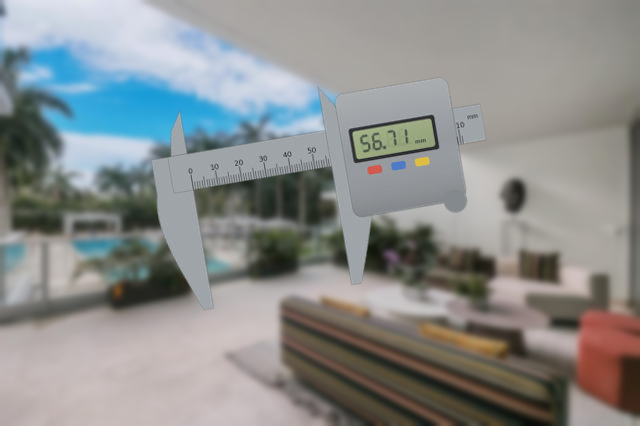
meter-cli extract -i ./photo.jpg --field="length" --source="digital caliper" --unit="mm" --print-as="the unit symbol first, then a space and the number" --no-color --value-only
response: mm 56.71
